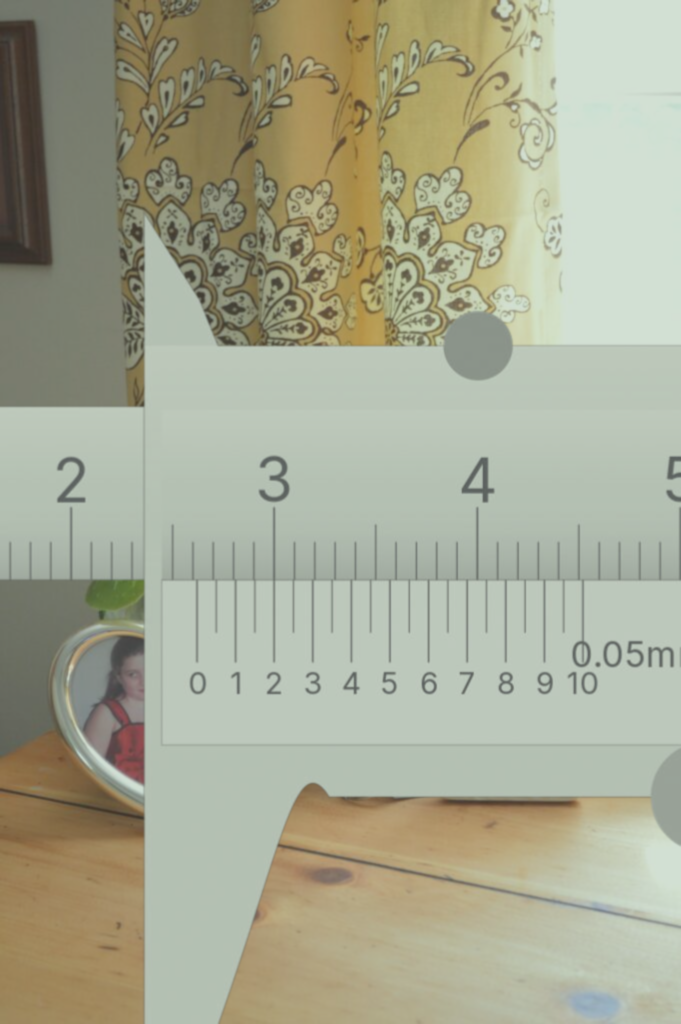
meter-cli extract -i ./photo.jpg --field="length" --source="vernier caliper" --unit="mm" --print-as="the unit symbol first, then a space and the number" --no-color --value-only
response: mm 26.2
